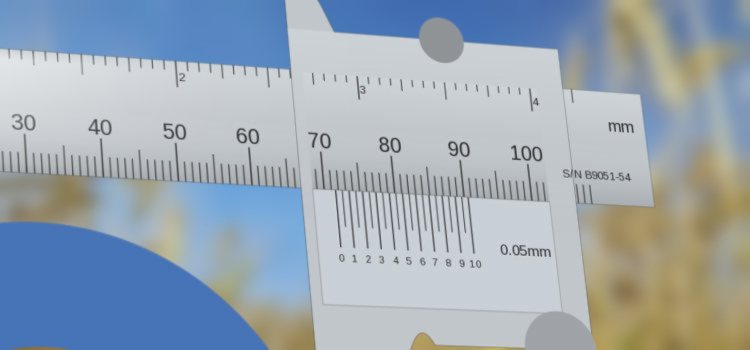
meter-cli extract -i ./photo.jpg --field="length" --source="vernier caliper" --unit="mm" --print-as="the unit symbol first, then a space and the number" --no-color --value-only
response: mm 71.6
